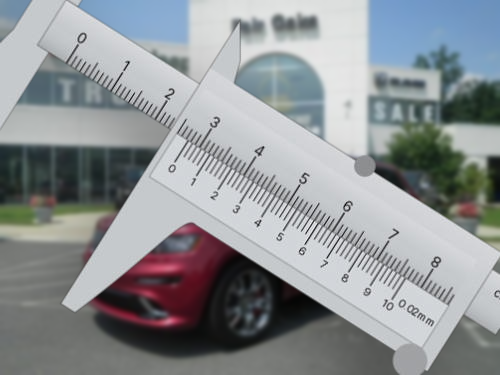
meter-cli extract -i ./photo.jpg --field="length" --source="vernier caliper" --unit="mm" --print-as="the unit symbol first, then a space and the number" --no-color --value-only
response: mm 27.5
